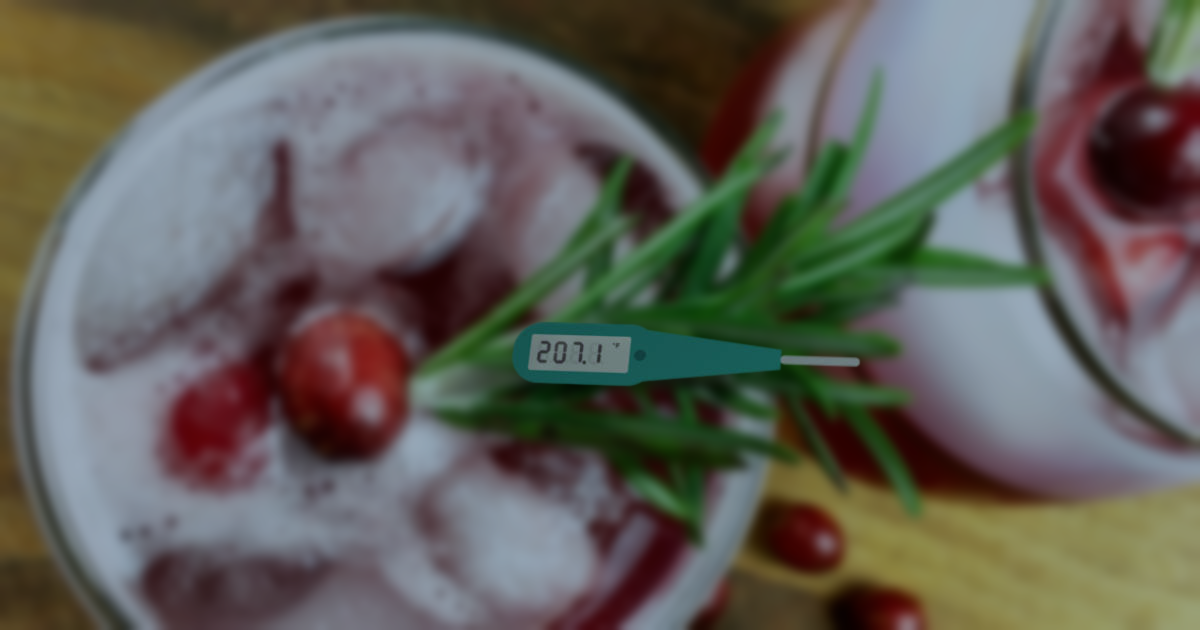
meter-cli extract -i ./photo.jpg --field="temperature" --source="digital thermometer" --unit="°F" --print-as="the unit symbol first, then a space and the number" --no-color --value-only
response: °F 207.1
